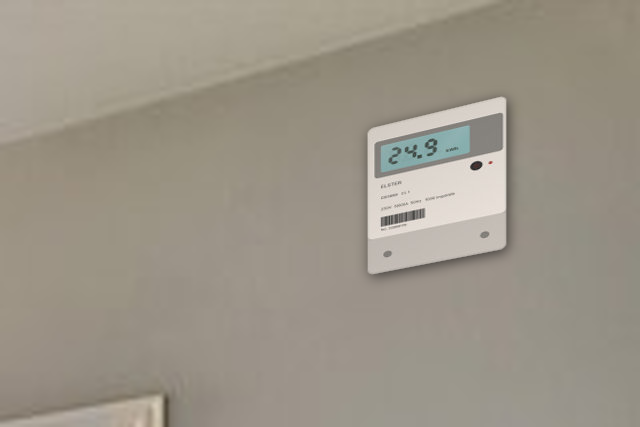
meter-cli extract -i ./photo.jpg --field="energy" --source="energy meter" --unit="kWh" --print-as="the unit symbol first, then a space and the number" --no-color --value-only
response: kWh 24.9
